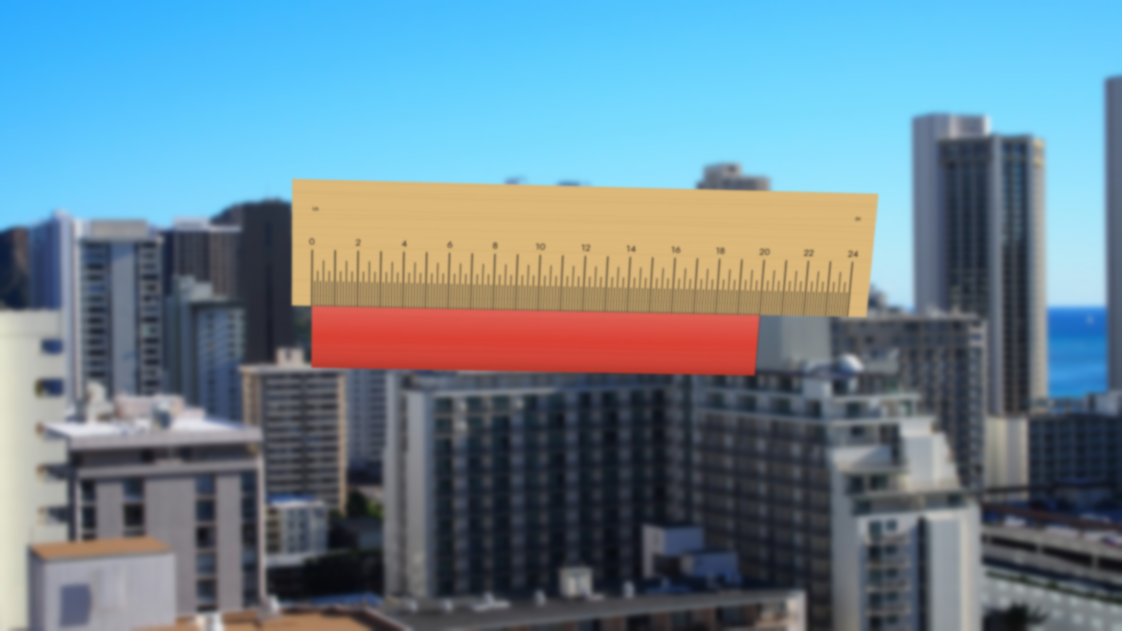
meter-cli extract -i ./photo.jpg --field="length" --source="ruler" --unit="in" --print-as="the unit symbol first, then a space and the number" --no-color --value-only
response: in 20
